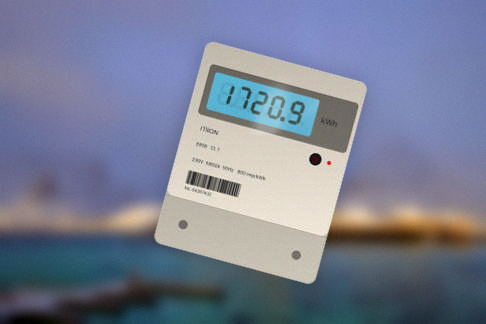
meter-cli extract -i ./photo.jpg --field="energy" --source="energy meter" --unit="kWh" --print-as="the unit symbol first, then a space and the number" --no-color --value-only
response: kWh 1720.9
